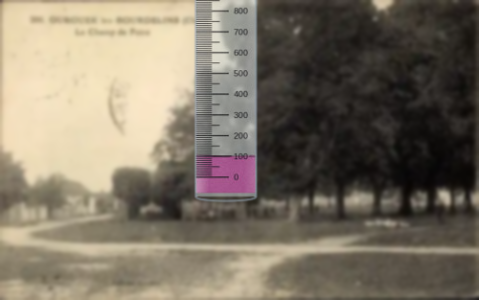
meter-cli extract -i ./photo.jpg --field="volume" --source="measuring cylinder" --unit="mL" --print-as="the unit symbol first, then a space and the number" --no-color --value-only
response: mL 100
